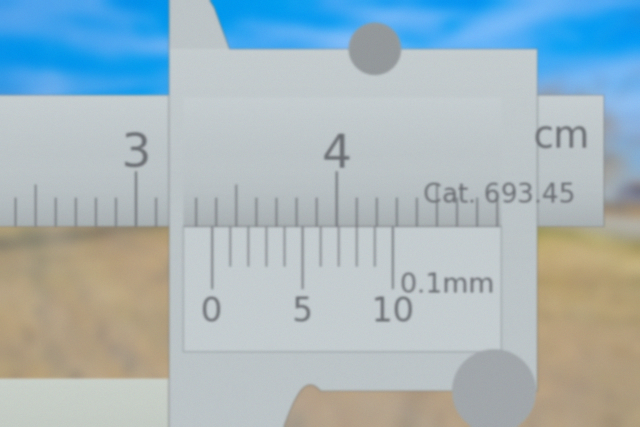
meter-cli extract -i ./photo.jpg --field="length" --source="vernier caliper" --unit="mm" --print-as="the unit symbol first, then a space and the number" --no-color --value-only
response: mm 33.8
